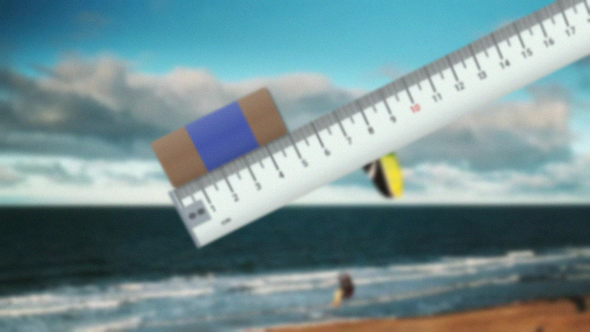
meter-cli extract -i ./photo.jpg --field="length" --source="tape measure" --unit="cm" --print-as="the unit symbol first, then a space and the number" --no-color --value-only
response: cm 5
